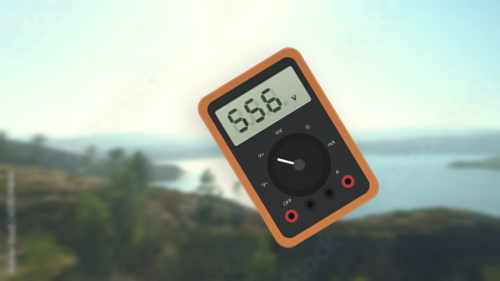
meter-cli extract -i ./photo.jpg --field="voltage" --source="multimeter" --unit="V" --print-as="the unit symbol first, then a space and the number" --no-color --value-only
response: V 556
